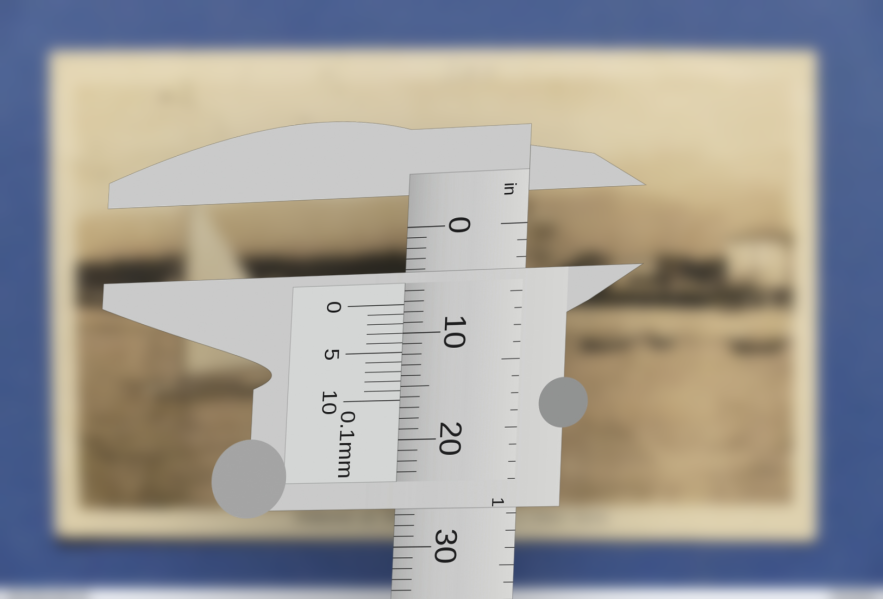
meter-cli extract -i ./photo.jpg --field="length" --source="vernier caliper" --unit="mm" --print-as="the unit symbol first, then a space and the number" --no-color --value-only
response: mm 7.3
